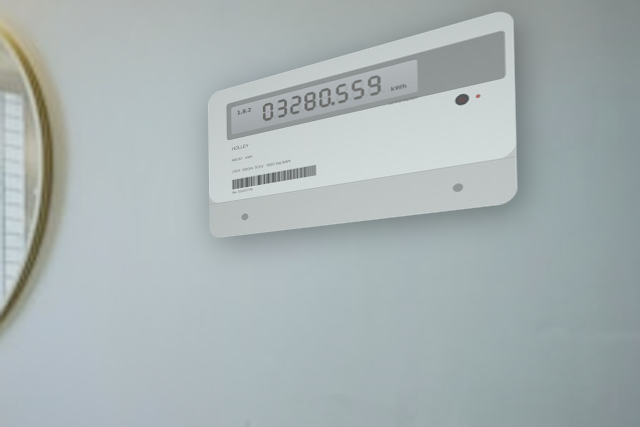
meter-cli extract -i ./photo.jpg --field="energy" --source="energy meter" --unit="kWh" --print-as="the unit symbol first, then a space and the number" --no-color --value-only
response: kWh 3280.559
